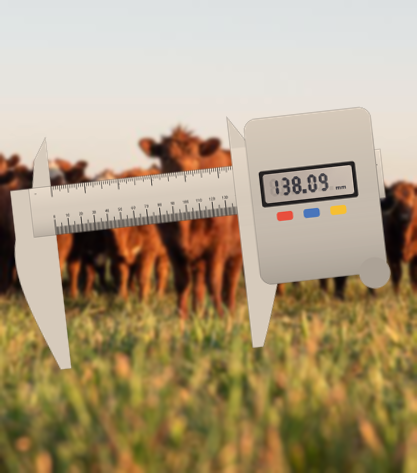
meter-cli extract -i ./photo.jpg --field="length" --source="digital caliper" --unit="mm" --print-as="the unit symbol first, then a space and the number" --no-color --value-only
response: mm 138.09
